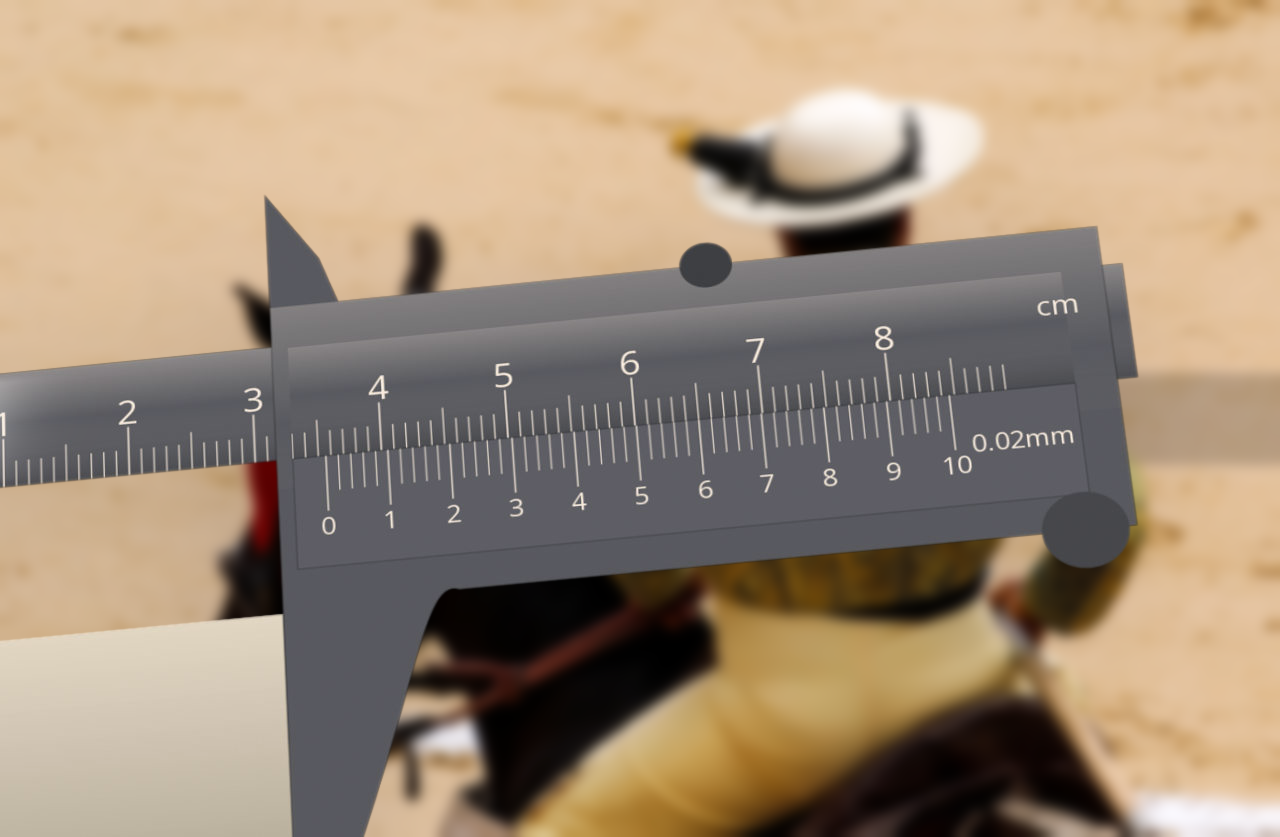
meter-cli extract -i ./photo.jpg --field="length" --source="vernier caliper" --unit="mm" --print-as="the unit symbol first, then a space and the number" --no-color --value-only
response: mm 35.6
